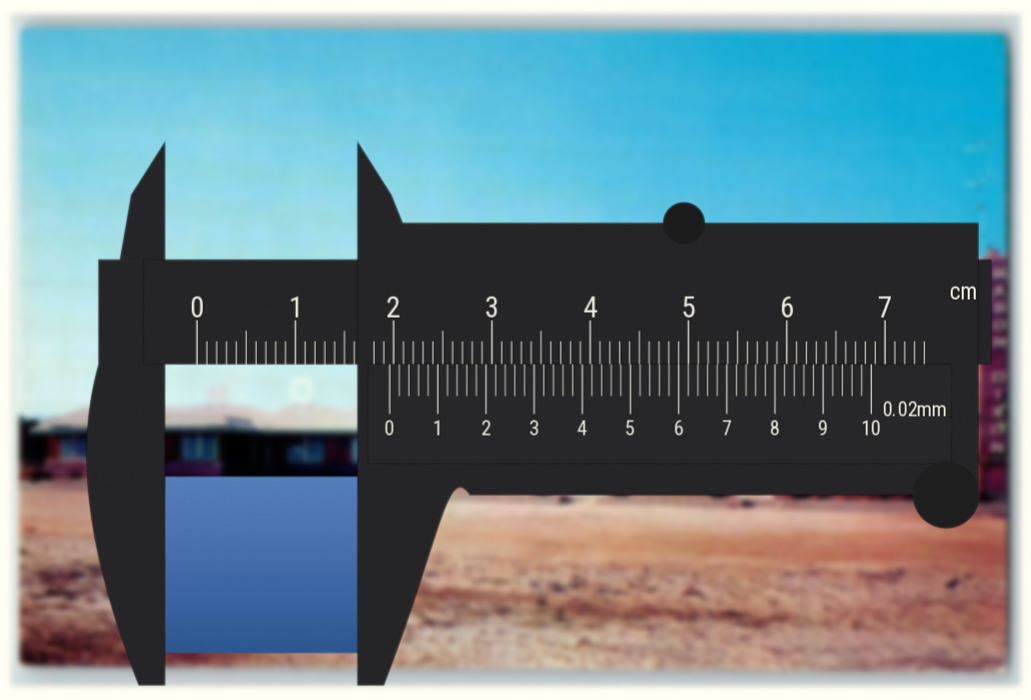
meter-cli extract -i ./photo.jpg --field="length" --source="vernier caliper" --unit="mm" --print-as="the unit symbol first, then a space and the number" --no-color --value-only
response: mm 19.6
